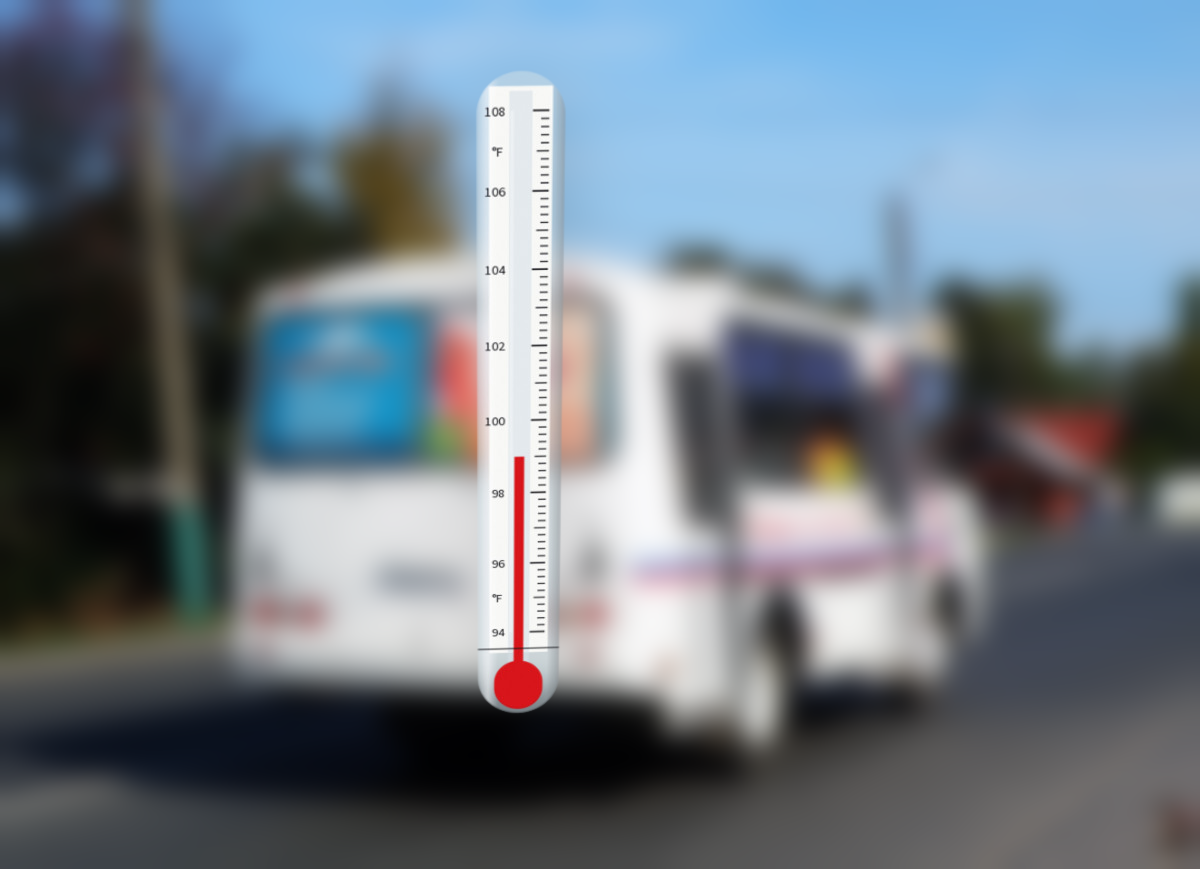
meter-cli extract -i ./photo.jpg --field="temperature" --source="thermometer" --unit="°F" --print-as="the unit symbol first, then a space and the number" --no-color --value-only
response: °F 99
